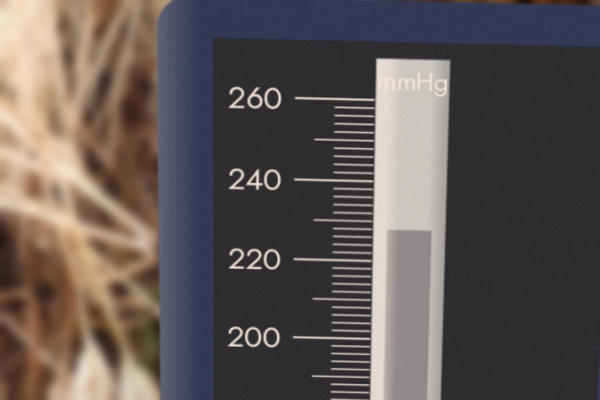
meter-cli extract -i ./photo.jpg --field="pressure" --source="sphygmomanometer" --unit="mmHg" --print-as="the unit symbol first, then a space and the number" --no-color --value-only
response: mmHg 228
